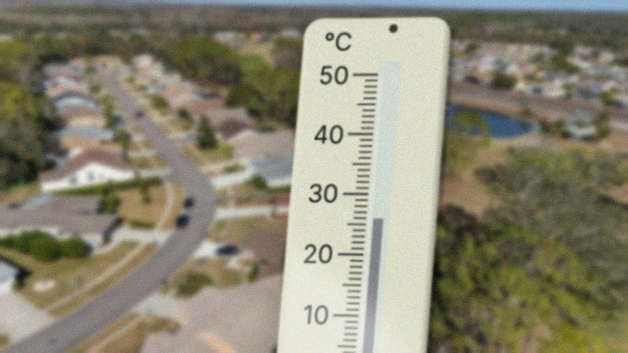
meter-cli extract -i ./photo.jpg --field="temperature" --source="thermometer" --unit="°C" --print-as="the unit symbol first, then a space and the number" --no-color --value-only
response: °C 26
